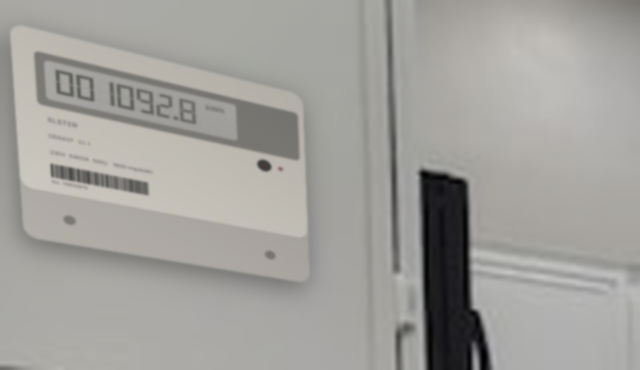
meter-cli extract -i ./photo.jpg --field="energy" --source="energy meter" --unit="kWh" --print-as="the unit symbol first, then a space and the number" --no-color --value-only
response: kWh 1092.8
